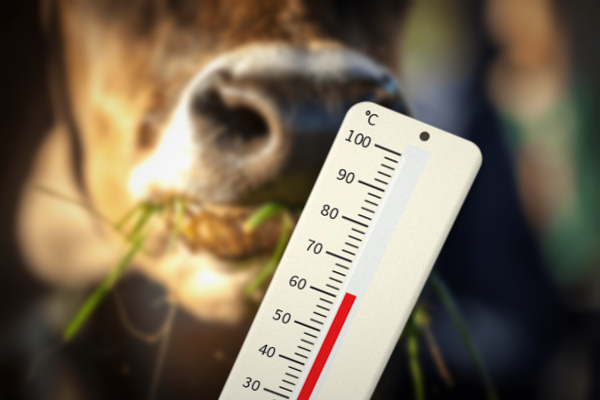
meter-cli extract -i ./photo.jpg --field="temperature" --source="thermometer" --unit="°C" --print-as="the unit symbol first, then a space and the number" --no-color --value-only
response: °C 62
